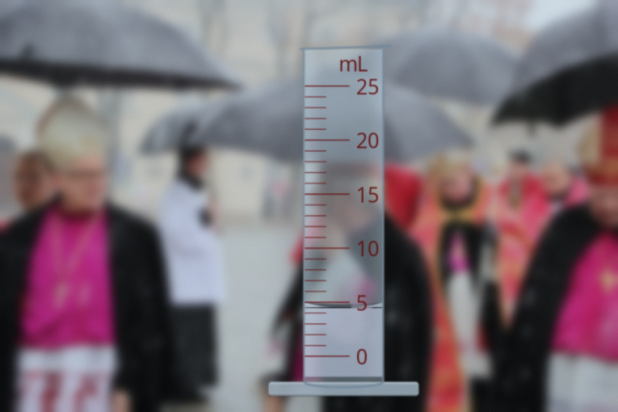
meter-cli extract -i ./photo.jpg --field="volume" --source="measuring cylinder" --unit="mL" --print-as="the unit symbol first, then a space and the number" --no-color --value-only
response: mL 4.5
